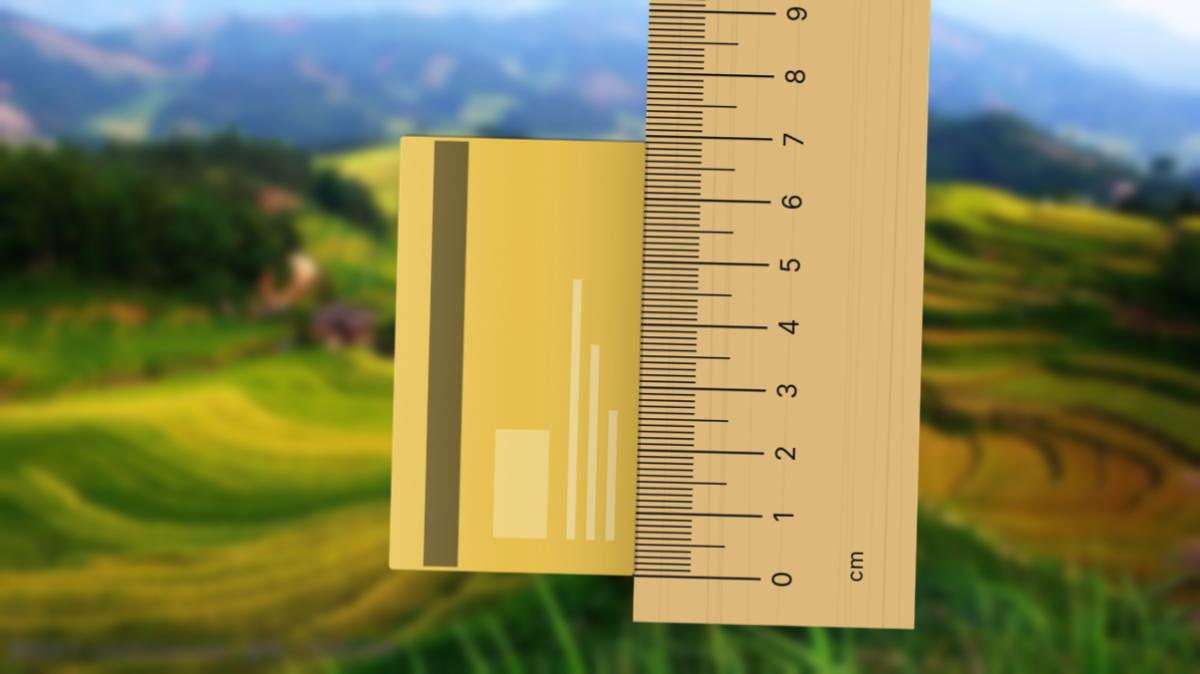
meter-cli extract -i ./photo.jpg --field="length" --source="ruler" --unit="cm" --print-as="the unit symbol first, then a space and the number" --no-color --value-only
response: cm 6.9
